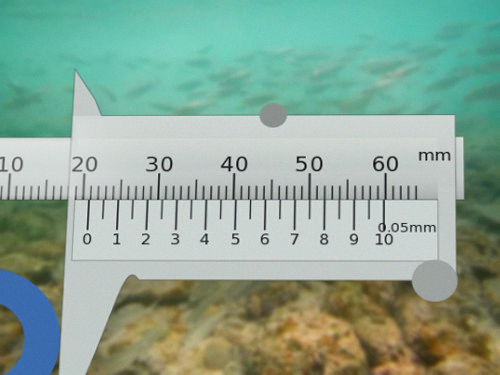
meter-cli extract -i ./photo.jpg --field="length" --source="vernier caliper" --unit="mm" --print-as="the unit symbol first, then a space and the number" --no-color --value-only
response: mm 20.8
